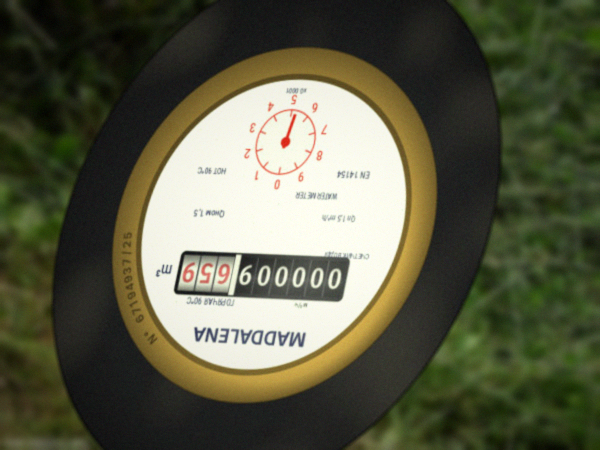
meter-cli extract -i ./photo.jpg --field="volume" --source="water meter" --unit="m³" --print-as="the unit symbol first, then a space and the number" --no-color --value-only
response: m³ 9.6595
